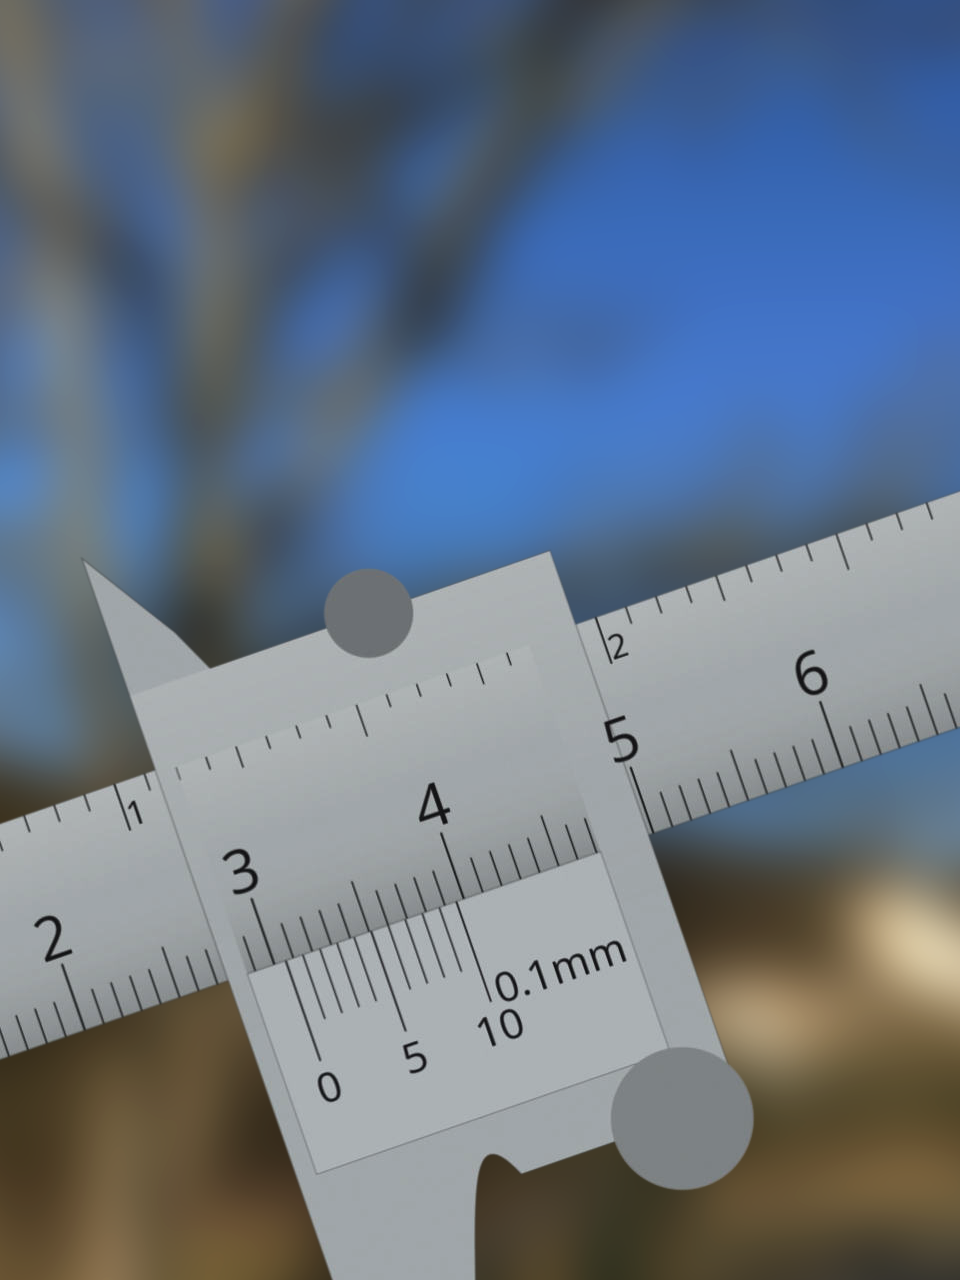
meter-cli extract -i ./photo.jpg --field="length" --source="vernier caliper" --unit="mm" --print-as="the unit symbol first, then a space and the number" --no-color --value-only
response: mm 30.6
